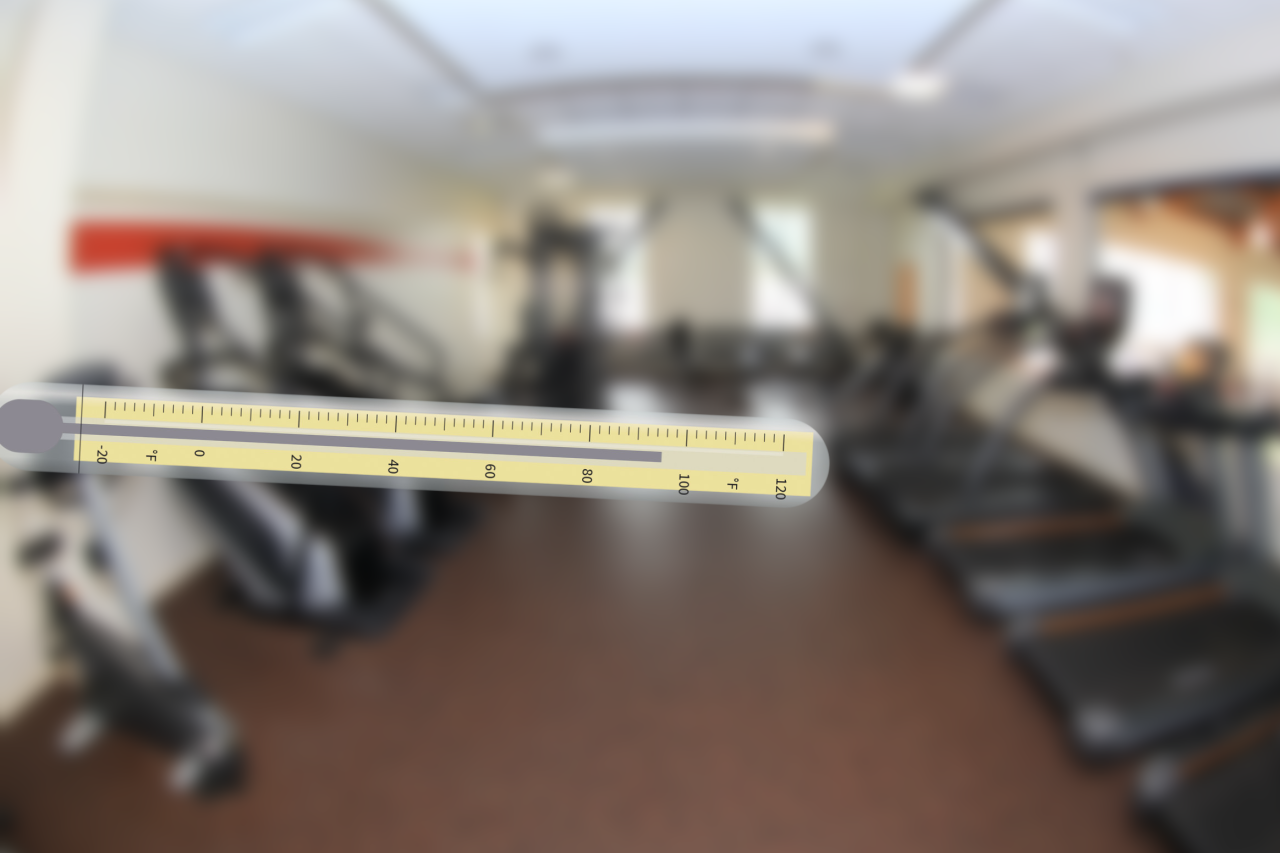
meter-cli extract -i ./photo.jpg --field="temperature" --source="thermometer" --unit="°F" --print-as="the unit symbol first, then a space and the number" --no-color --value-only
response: °F 95
